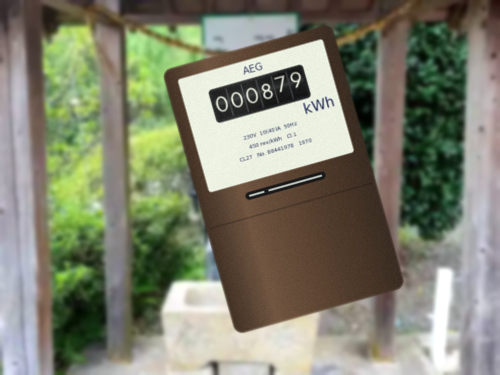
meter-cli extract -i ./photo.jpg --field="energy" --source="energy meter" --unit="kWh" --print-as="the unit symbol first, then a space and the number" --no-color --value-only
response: kWh 879
